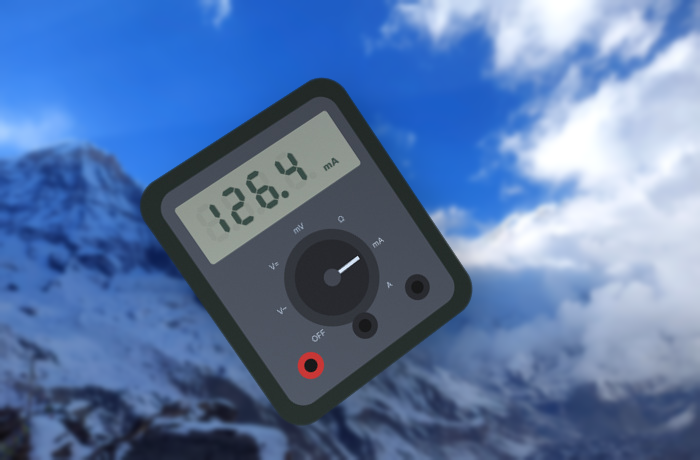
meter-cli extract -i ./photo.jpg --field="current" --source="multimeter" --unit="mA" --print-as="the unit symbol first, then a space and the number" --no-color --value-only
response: mA 126.4
